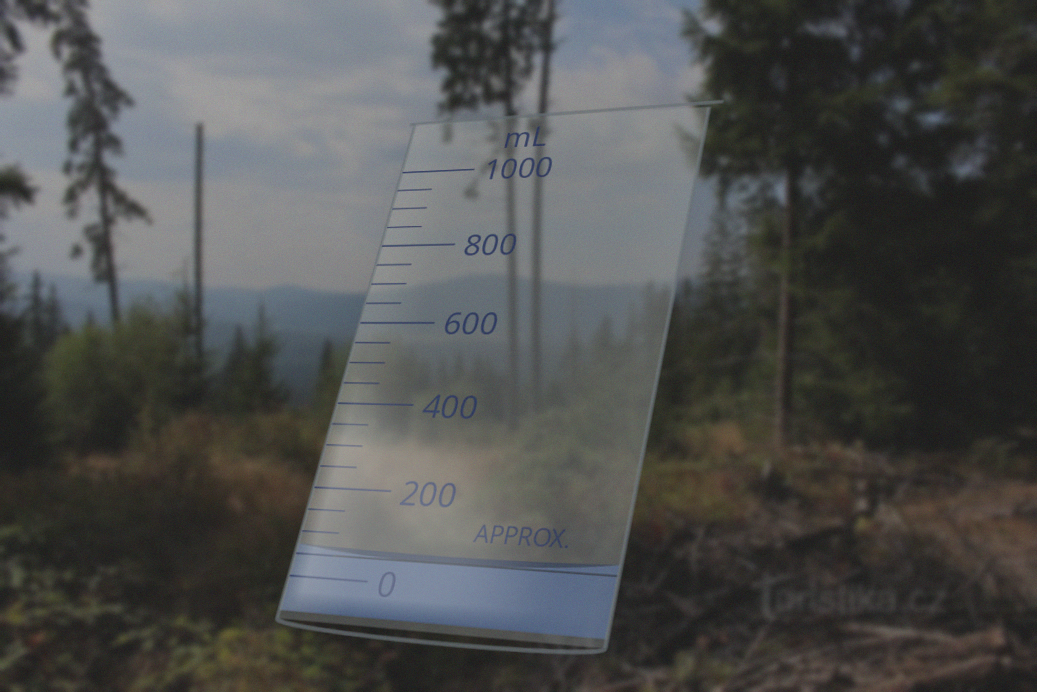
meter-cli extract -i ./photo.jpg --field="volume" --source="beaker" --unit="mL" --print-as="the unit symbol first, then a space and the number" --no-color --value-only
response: mL 50
